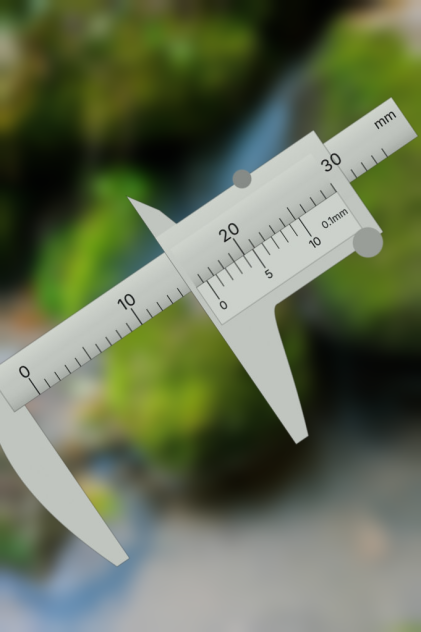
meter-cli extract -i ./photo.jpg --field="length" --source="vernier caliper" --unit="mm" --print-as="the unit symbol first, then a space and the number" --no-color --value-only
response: mm 16.3
